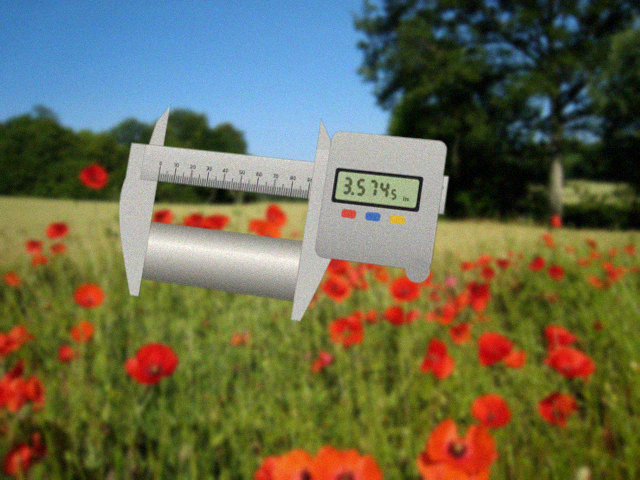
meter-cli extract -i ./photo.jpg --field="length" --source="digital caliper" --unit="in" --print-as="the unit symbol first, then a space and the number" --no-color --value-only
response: in 3.5745
